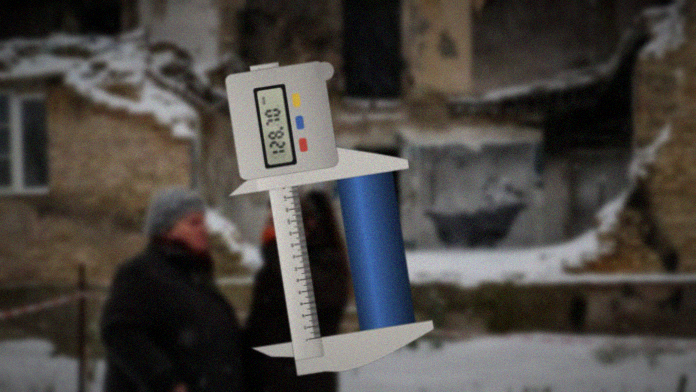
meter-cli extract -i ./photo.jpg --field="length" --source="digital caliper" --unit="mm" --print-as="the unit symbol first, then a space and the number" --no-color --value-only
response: mm 128.70
